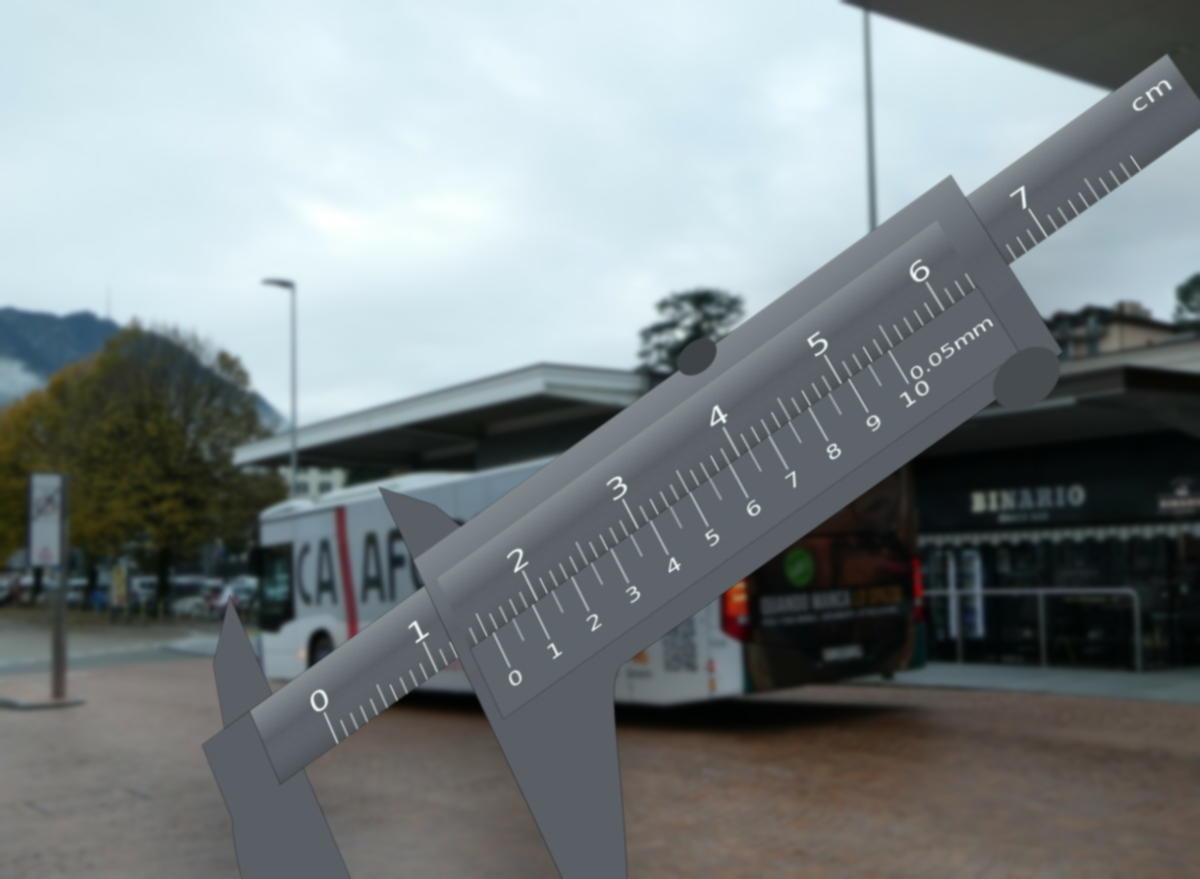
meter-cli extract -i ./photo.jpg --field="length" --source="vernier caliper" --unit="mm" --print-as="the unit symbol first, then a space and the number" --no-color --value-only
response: mm 15.6
